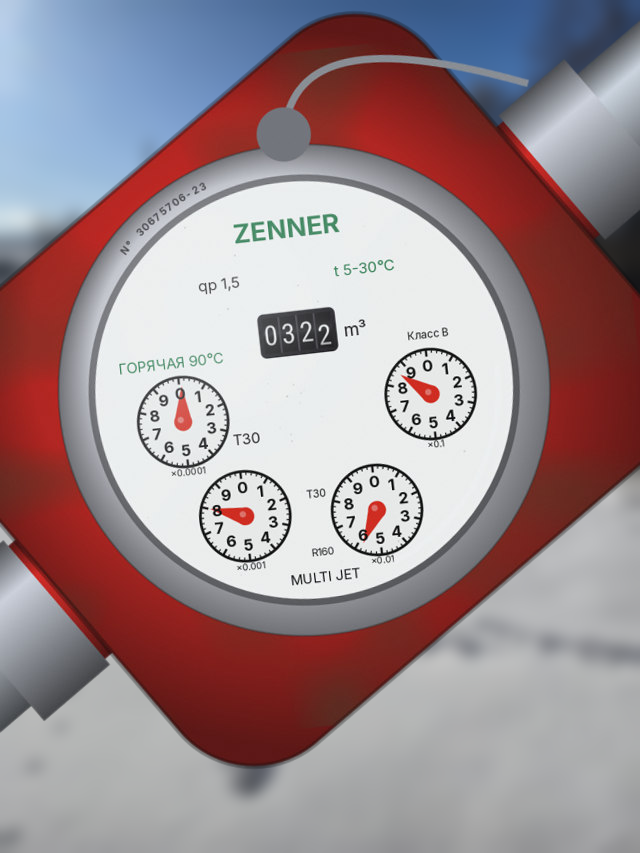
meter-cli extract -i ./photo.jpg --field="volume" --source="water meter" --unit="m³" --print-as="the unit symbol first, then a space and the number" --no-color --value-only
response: m³ 321.8580
